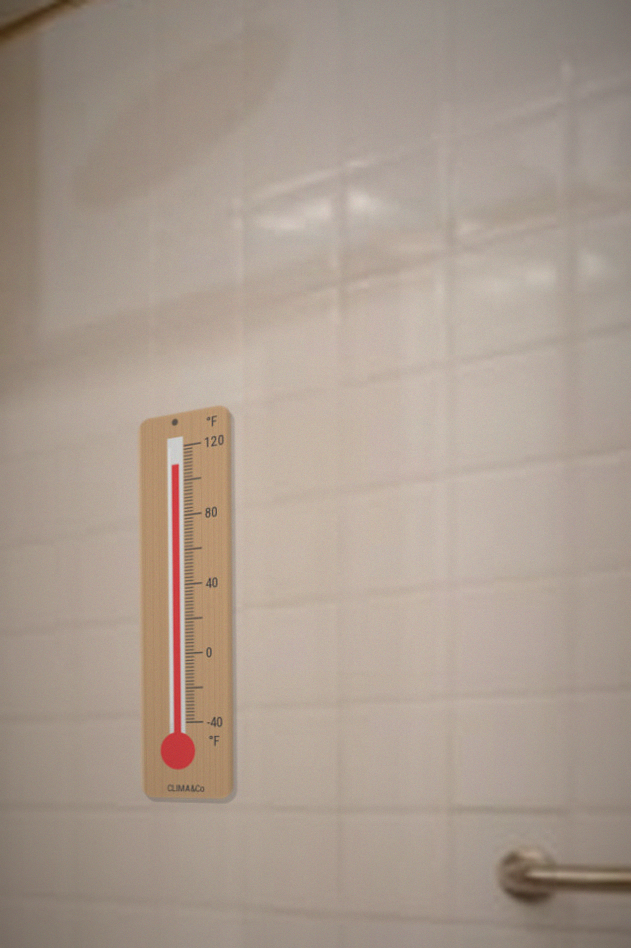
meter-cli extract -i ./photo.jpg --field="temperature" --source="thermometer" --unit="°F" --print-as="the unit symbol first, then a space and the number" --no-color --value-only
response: °F 110
